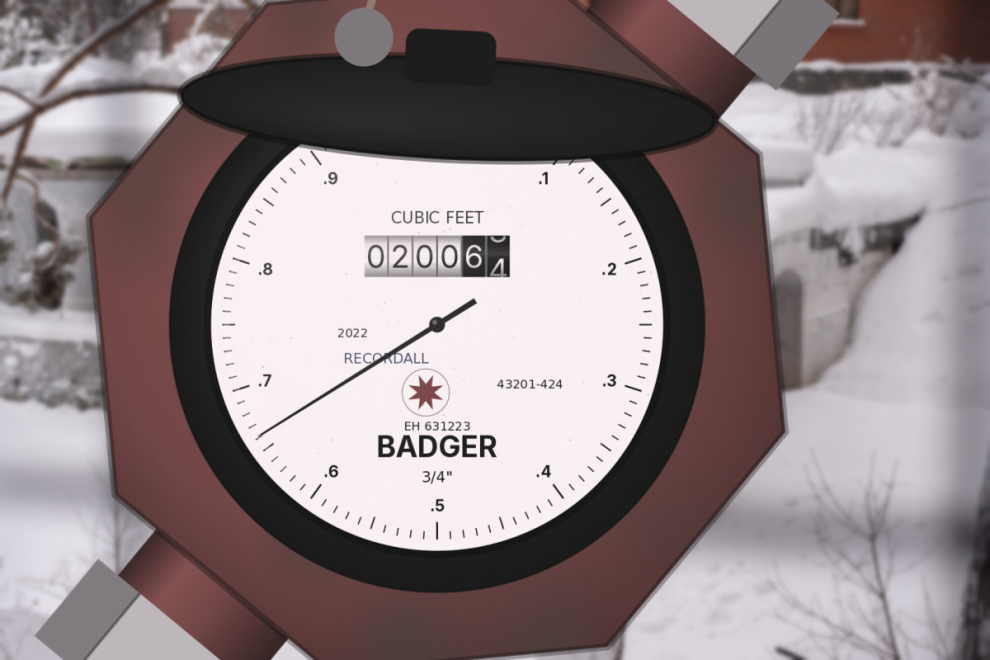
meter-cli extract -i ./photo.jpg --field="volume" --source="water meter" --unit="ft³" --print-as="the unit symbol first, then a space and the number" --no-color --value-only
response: ft³ 20063.66
